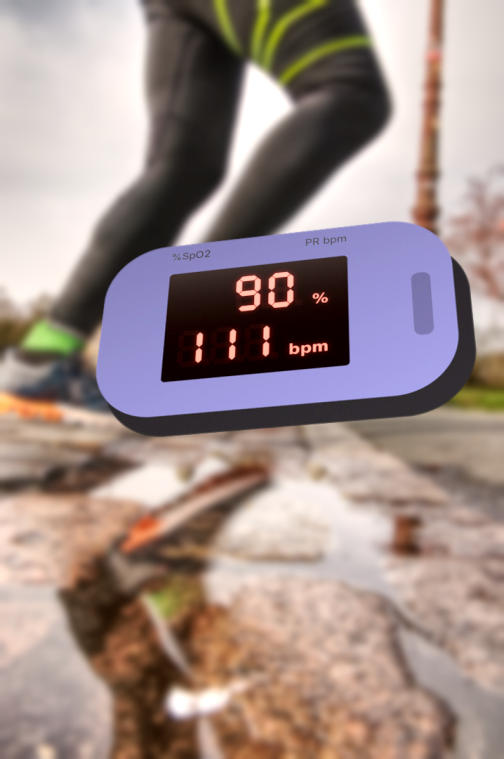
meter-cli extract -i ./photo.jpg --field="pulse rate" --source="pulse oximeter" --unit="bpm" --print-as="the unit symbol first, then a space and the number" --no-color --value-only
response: bpm 111
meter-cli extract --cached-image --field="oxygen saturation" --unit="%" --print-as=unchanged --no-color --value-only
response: % 90
